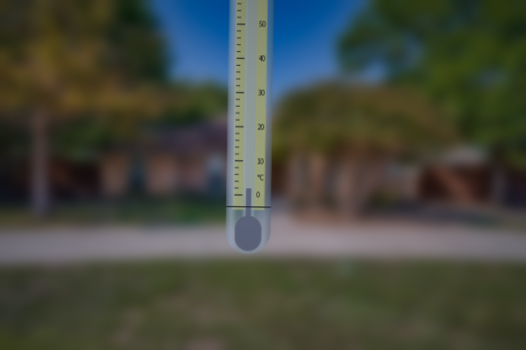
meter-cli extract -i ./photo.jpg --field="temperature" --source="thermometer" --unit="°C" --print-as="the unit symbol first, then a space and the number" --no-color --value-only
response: °C 2
